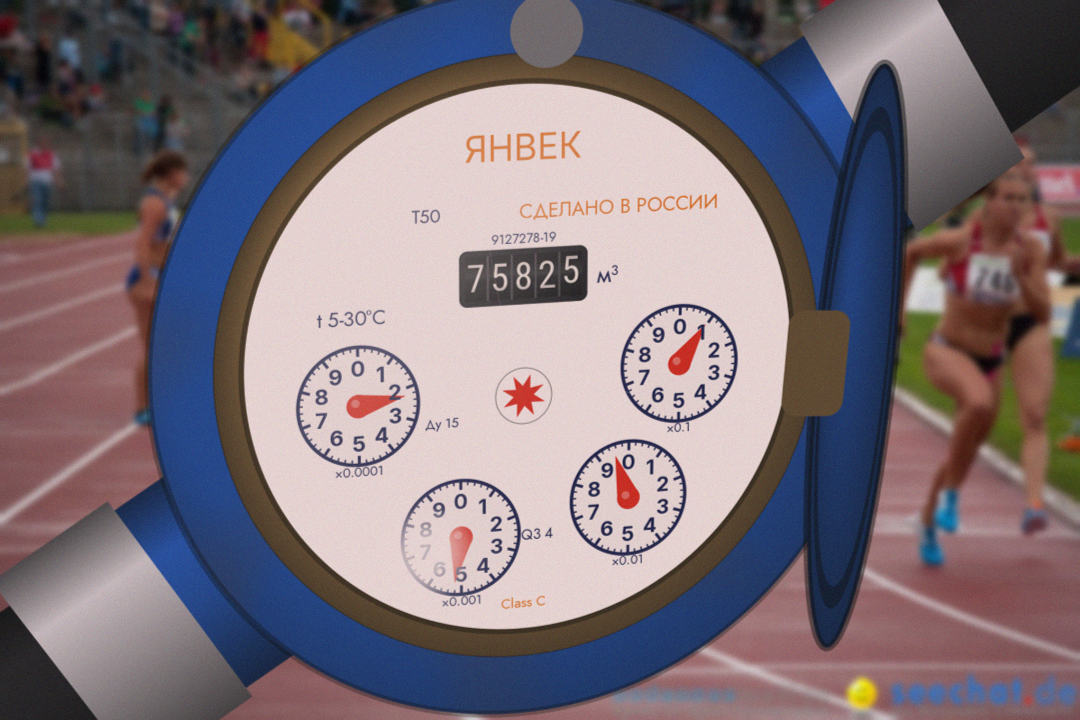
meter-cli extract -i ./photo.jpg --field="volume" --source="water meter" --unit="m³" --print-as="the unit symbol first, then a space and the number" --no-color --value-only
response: m³ 75825.0952
